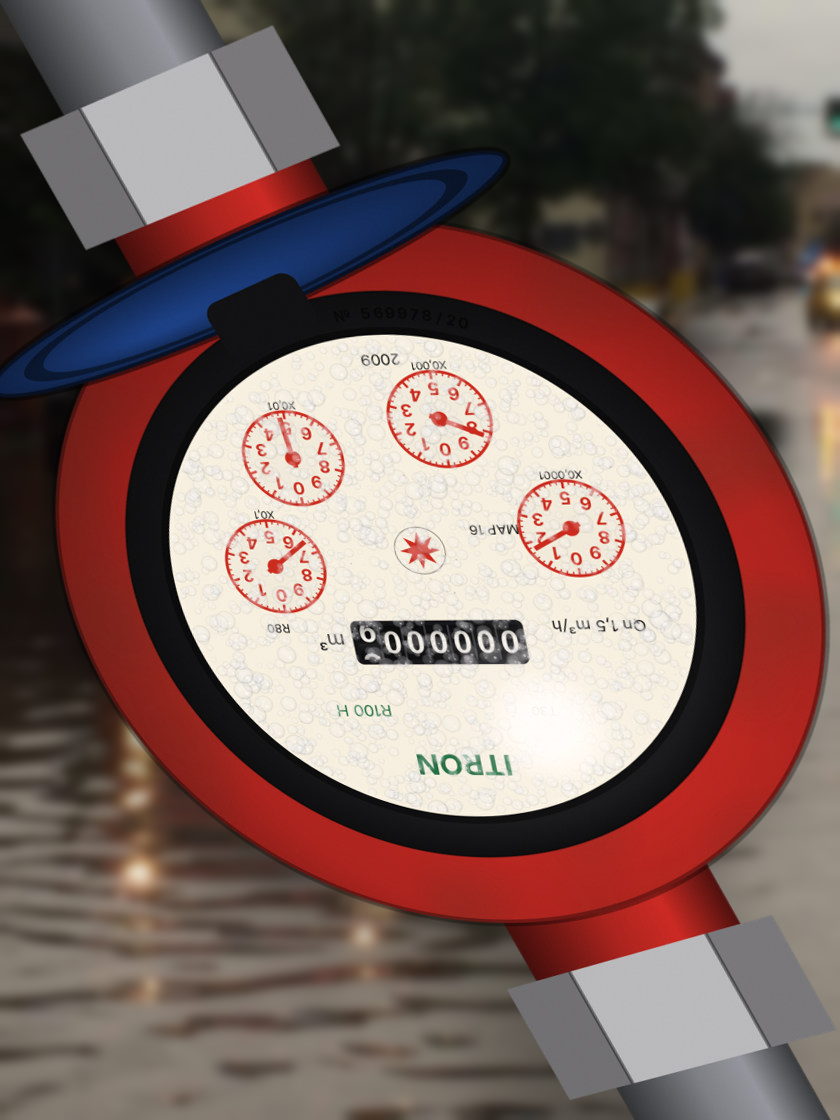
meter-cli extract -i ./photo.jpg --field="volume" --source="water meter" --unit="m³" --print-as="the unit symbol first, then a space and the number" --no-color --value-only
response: m³ 8.6481
